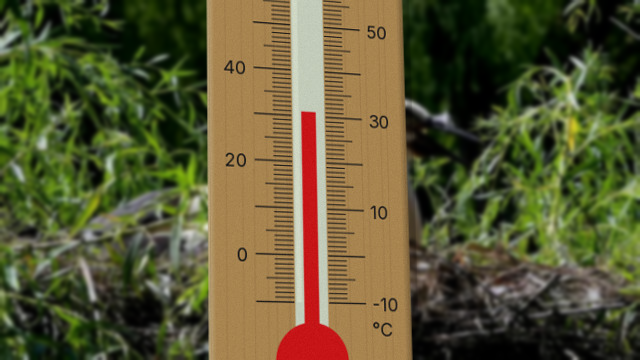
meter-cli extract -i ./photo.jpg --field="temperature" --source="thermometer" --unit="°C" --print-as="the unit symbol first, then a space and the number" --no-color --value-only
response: °C 31
